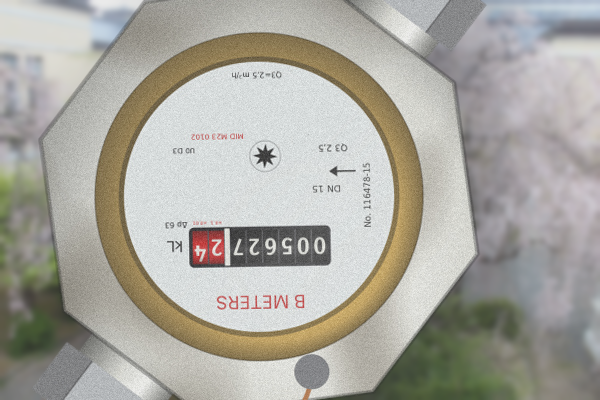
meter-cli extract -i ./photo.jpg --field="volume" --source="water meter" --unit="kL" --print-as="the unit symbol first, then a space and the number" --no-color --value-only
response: kL 5627.24
